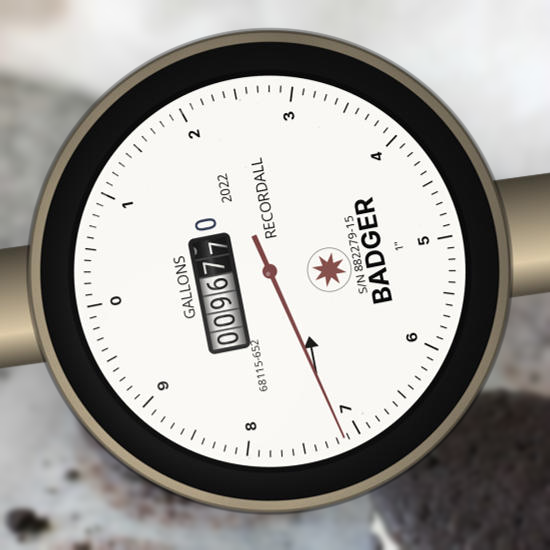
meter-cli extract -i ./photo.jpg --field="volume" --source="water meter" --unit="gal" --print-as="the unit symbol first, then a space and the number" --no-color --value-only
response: gal 96767.1
